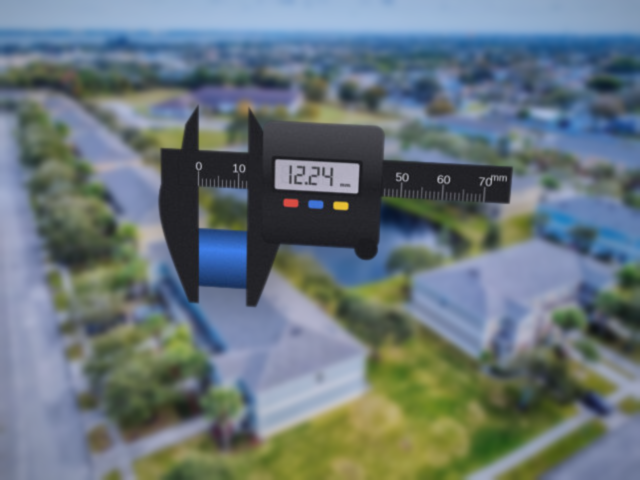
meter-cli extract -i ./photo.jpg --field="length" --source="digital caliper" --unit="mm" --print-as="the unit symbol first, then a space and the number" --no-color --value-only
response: mm 12.24
